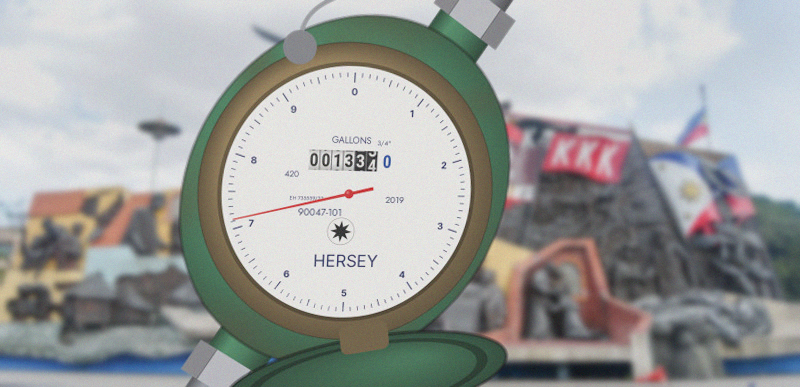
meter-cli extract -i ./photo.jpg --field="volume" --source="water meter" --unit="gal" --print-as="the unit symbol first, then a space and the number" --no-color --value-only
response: gal 13337.1
